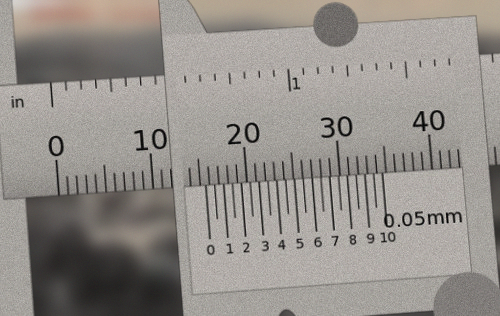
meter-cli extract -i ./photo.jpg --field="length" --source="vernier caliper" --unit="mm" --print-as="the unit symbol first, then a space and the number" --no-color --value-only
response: mm 15.6
